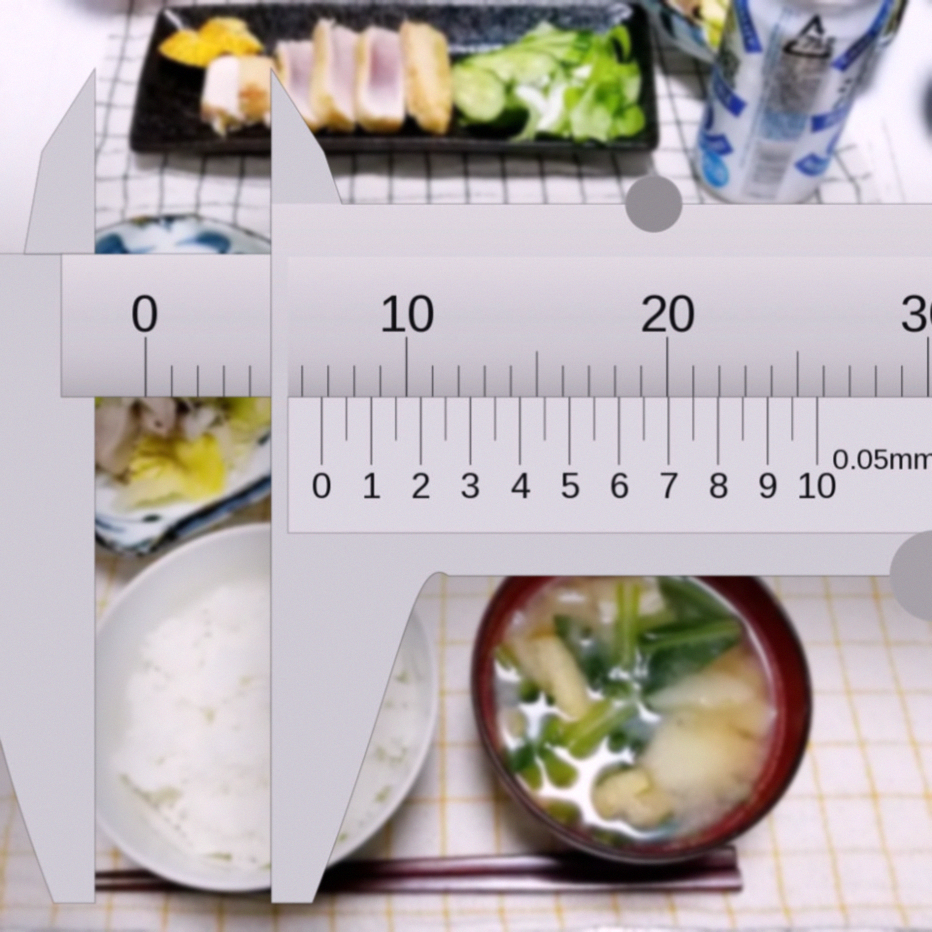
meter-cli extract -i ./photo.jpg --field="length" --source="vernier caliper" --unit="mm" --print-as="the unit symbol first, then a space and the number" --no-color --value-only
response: mm 6.75
